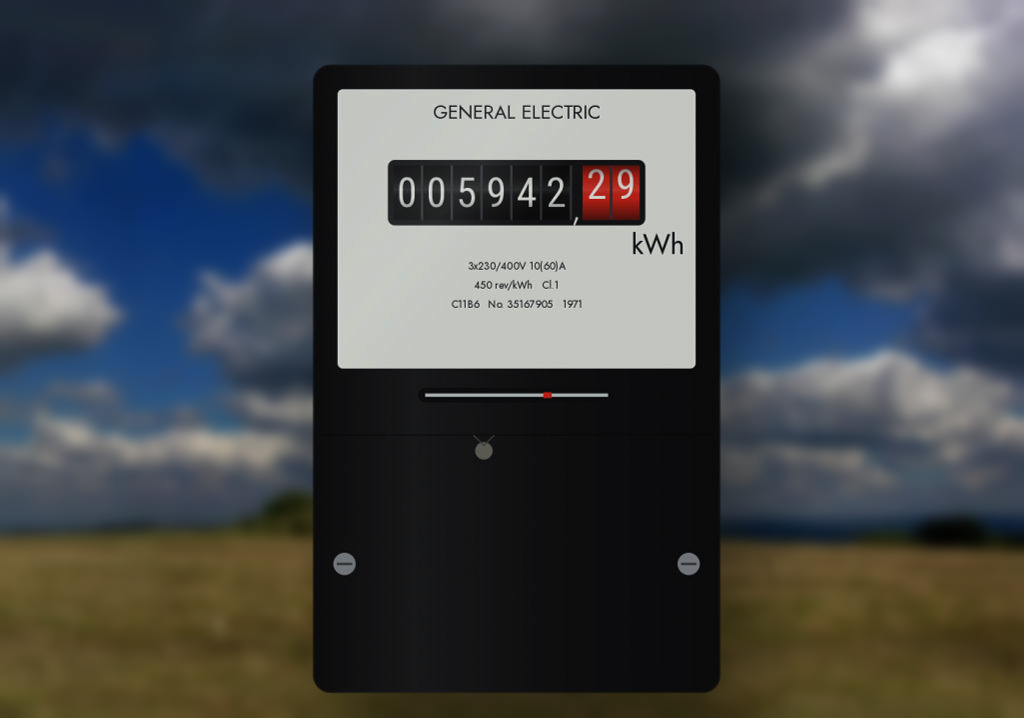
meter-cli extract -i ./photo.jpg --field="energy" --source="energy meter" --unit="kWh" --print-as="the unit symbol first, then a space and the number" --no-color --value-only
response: kWh 5942.29
